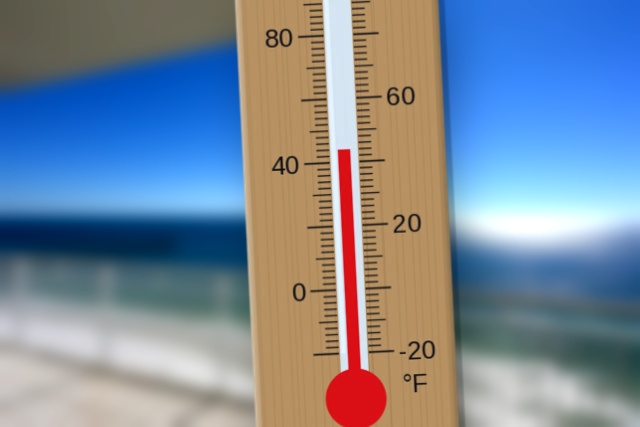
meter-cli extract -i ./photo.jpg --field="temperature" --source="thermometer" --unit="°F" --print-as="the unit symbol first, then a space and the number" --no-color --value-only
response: °F 44
